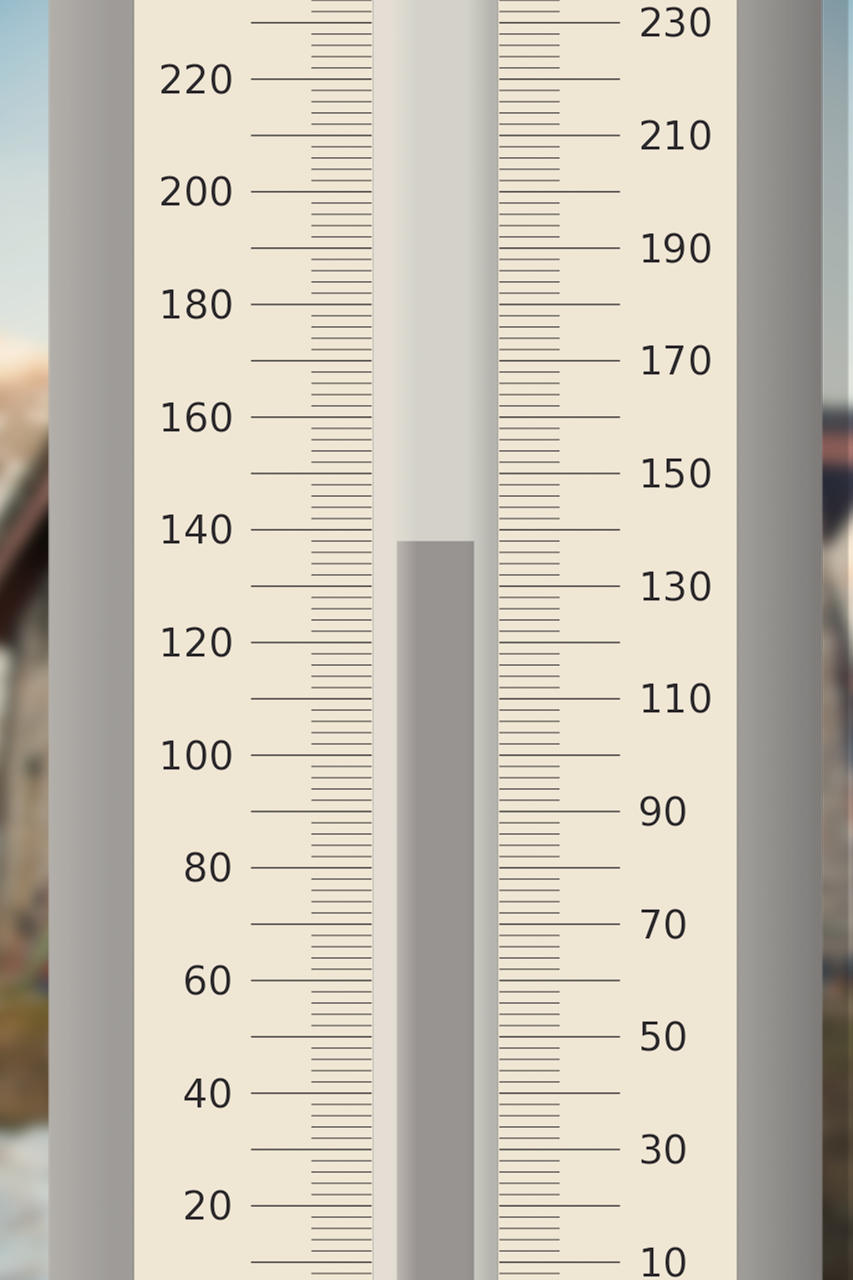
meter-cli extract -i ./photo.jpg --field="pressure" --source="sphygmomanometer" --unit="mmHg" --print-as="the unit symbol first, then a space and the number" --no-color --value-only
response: mmHg 138
